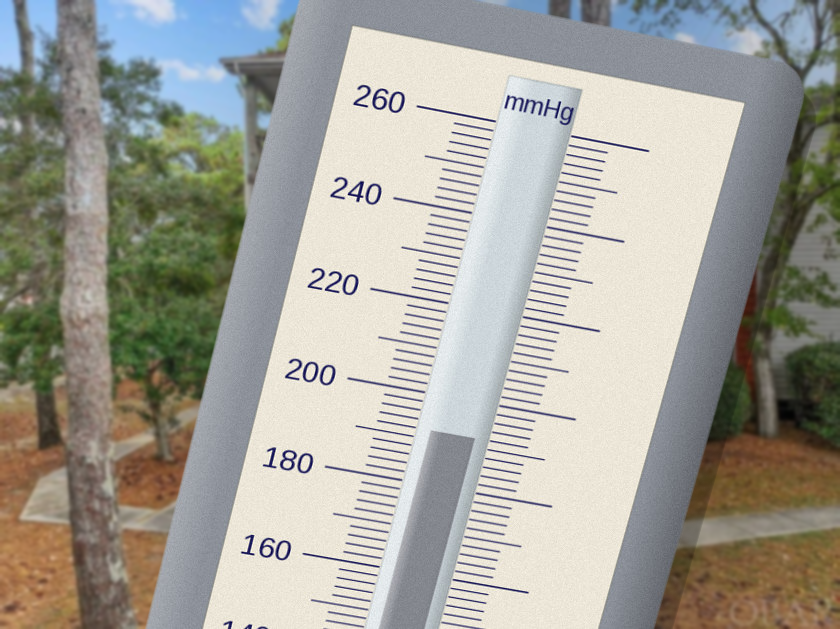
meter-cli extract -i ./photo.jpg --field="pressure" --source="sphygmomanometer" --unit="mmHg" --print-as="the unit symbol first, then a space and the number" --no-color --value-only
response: mmHg 192
